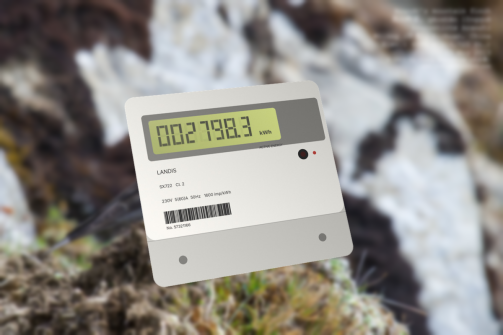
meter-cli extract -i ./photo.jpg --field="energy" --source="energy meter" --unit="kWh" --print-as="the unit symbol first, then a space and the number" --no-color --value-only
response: kWh 2798.3
